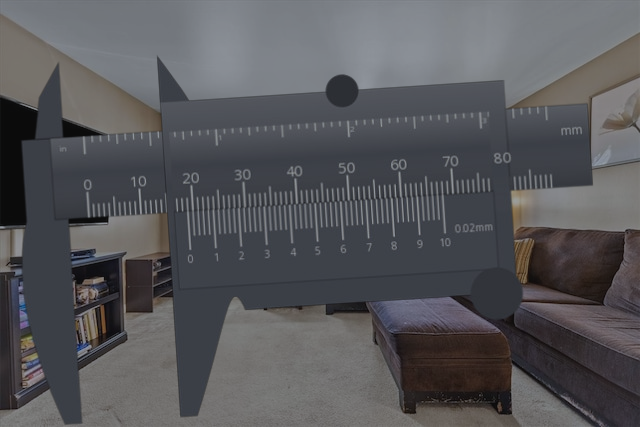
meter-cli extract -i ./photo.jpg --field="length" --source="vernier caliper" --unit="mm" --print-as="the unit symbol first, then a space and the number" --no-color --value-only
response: mm 19.0
